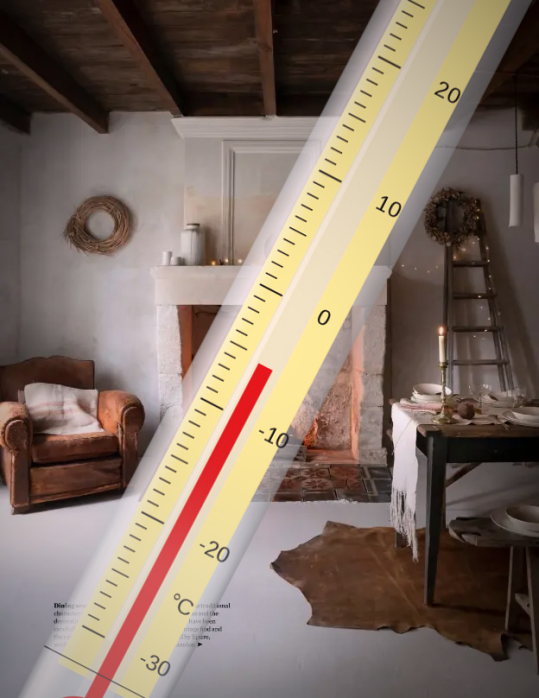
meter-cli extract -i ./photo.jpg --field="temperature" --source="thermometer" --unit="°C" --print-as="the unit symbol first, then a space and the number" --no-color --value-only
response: °C -5.5
